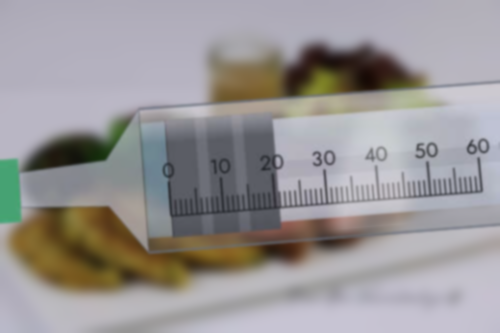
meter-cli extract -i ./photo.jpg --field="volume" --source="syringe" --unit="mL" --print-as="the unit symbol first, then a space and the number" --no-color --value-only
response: mL 0
